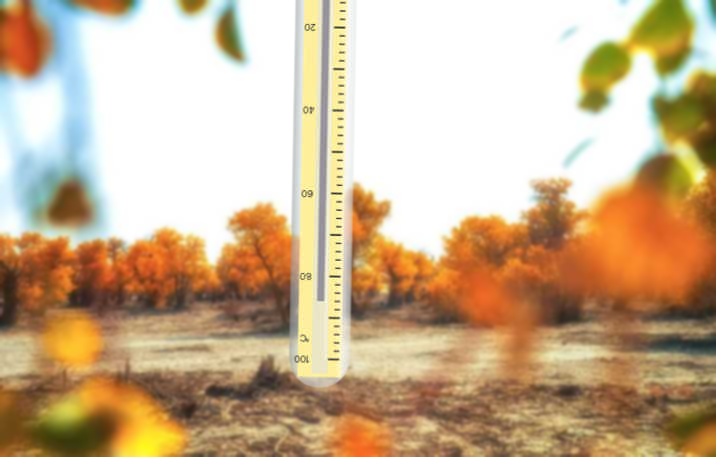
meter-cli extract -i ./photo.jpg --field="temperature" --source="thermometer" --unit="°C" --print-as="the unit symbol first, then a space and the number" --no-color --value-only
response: °C 86
